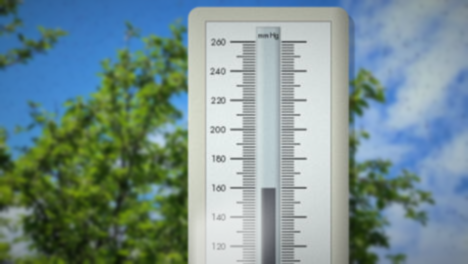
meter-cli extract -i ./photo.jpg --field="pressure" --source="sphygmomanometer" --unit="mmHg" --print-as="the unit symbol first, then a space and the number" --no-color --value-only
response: mmHg 160
